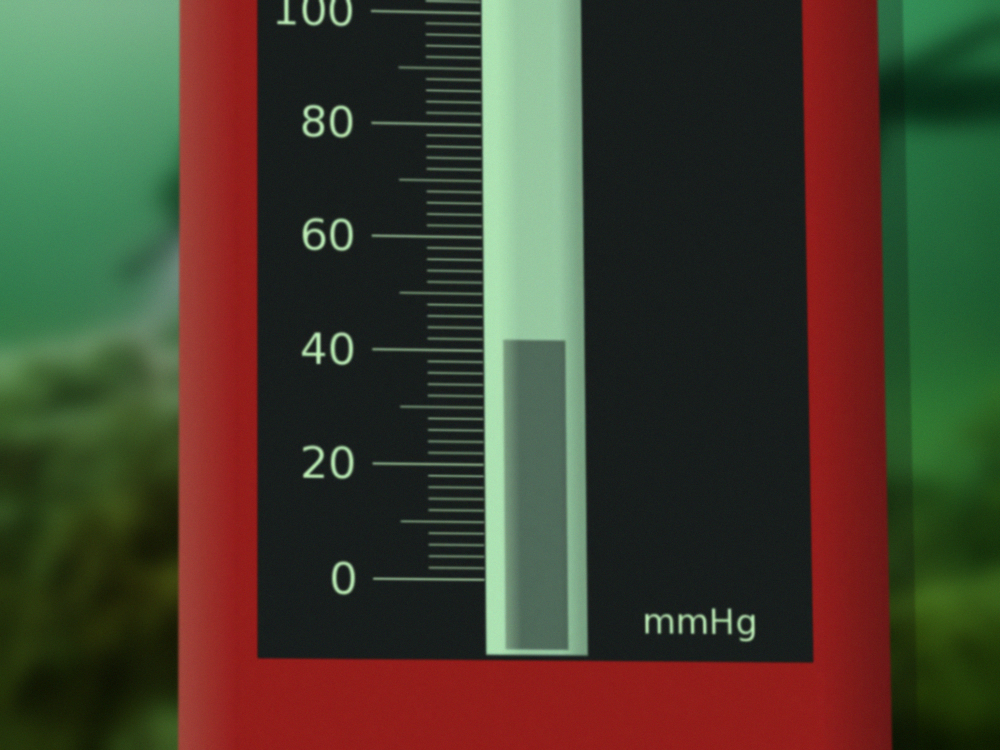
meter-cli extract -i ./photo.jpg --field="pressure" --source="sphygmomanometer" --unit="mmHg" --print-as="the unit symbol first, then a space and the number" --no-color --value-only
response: mmHg 42
